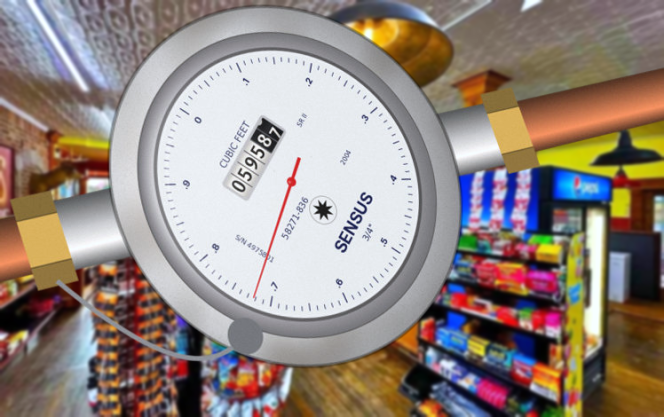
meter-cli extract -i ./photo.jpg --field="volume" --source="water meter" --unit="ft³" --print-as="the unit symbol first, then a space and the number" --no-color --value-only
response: ft³ 59586.72
